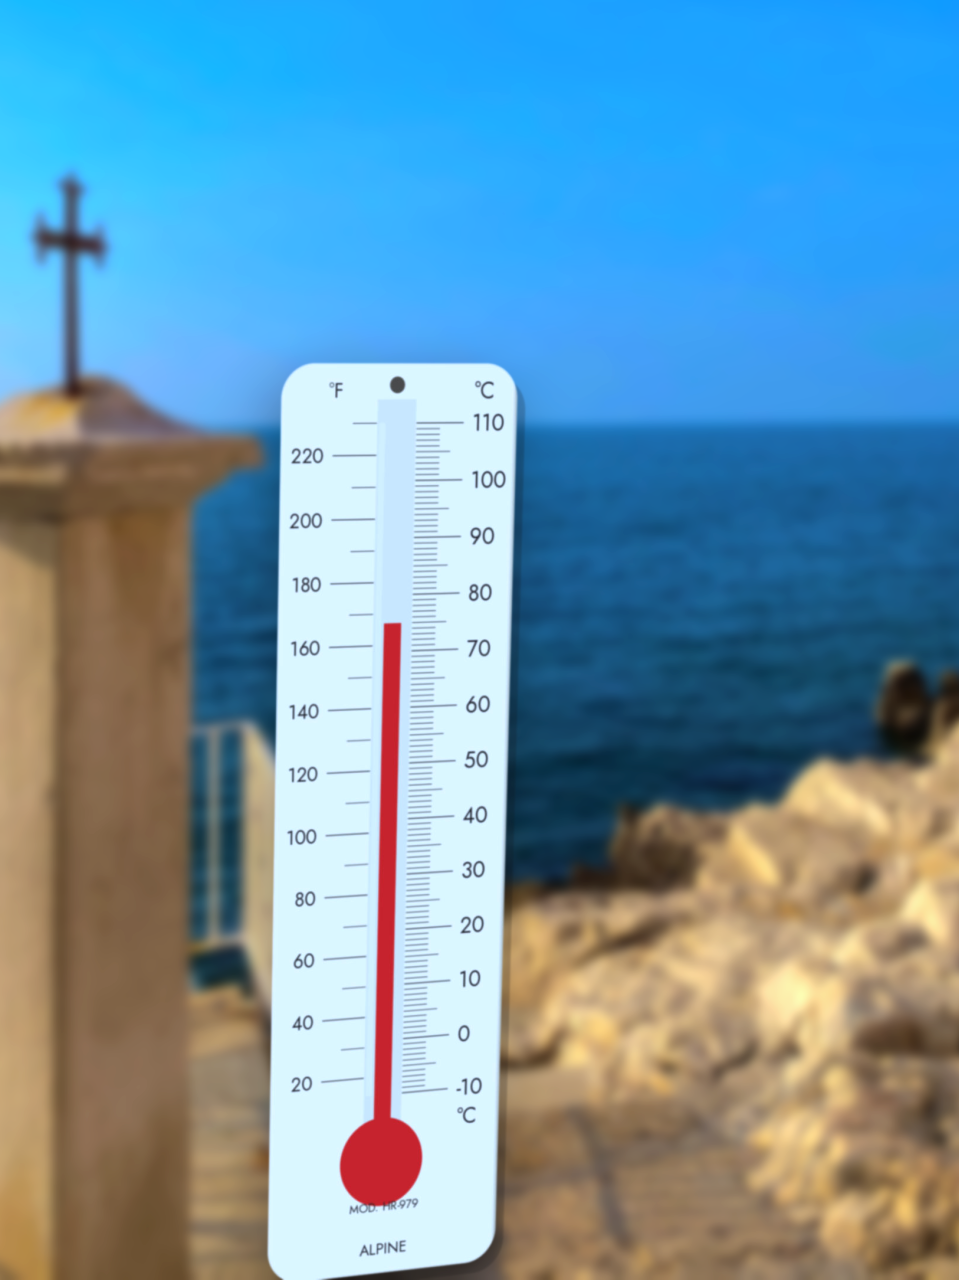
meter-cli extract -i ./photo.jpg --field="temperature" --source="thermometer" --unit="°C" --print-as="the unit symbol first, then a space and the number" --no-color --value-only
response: °C 75
